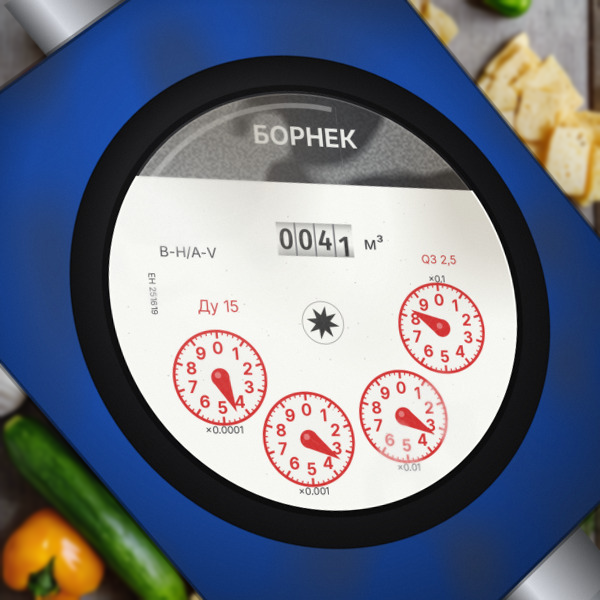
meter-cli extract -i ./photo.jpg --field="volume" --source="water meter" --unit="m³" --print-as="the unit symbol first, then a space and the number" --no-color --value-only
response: m³ 40.8334
